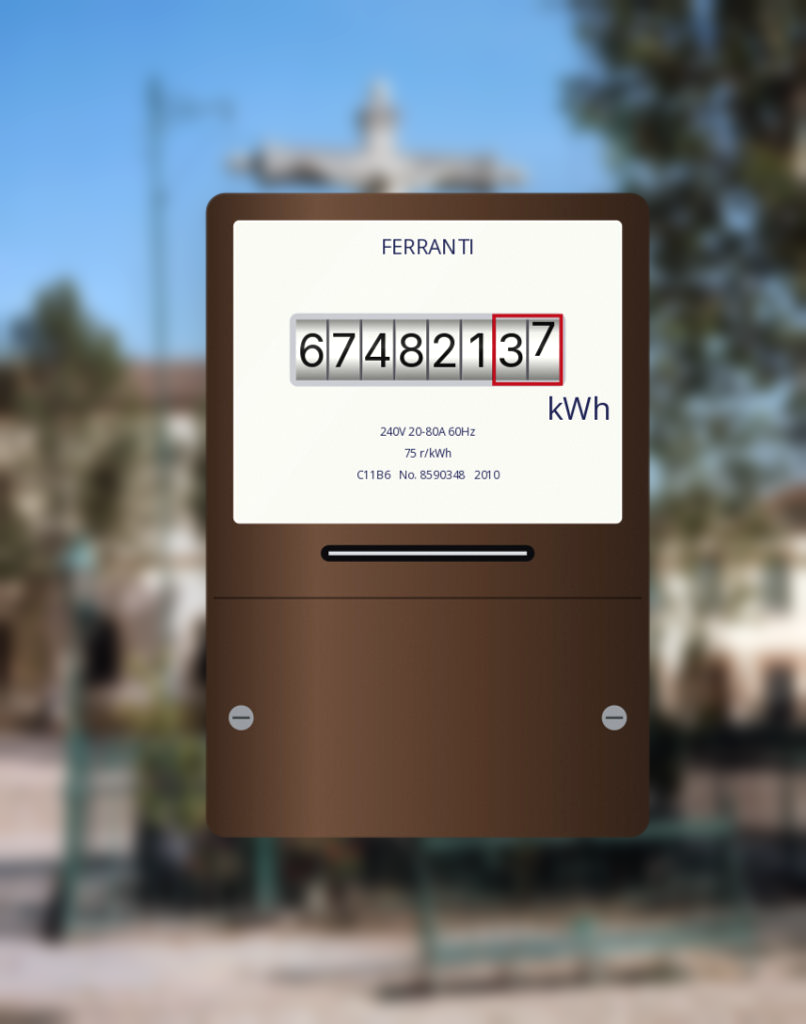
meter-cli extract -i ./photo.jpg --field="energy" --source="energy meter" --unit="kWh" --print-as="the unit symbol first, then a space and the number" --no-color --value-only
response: kWh 674821.37
